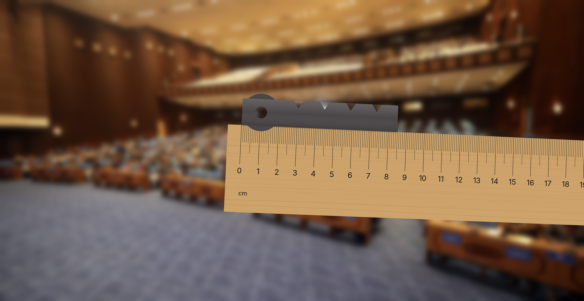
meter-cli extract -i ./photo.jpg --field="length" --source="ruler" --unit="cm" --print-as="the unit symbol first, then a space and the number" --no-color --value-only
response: cm 8.5
